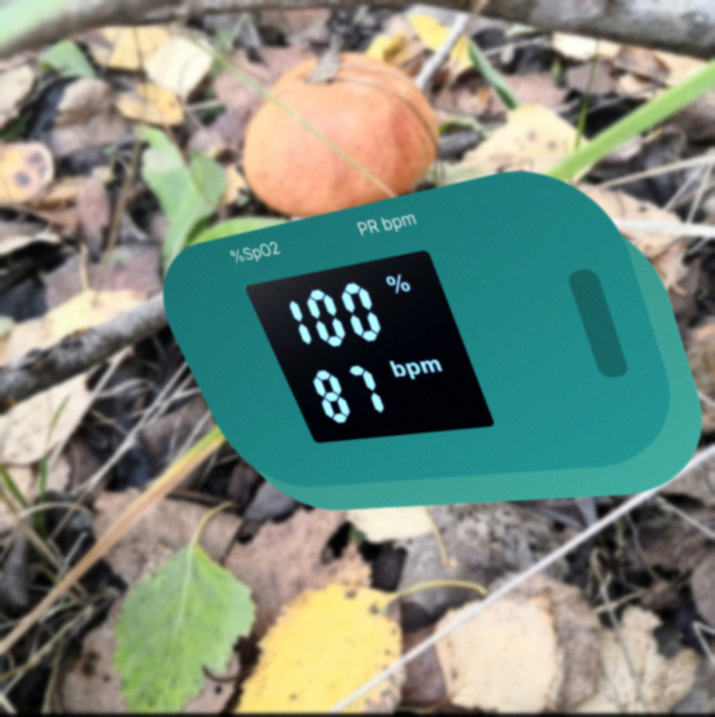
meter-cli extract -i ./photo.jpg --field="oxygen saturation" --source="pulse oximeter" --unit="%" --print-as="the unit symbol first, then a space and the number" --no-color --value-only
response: % 100
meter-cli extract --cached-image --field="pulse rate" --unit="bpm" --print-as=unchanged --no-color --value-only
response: bpm 87
